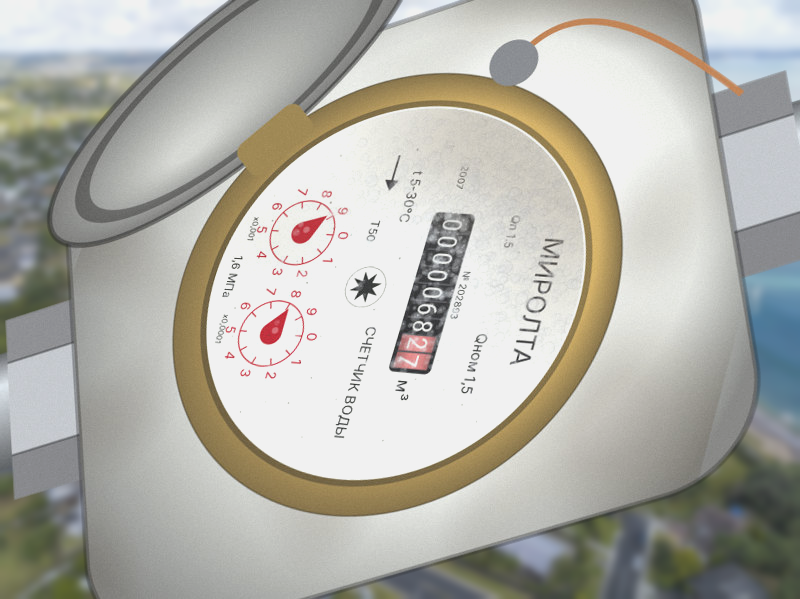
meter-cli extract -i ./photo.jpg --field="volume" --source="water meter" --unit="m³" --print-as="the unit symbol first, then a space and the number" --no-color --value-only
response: m³ 68.2688
